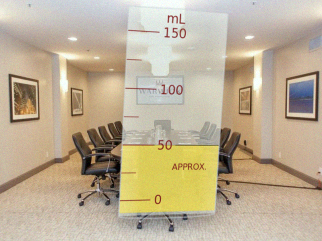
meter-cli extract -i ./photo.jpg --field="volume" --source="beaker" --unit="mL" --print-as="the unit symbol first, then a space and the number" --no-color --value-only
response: mL 50
